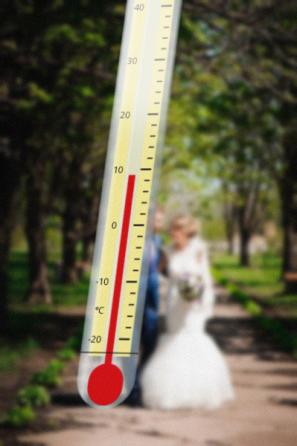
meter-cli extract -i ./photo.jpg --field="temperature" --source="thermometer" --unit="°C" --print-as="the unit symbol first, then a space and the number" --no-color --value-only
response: °C 9
